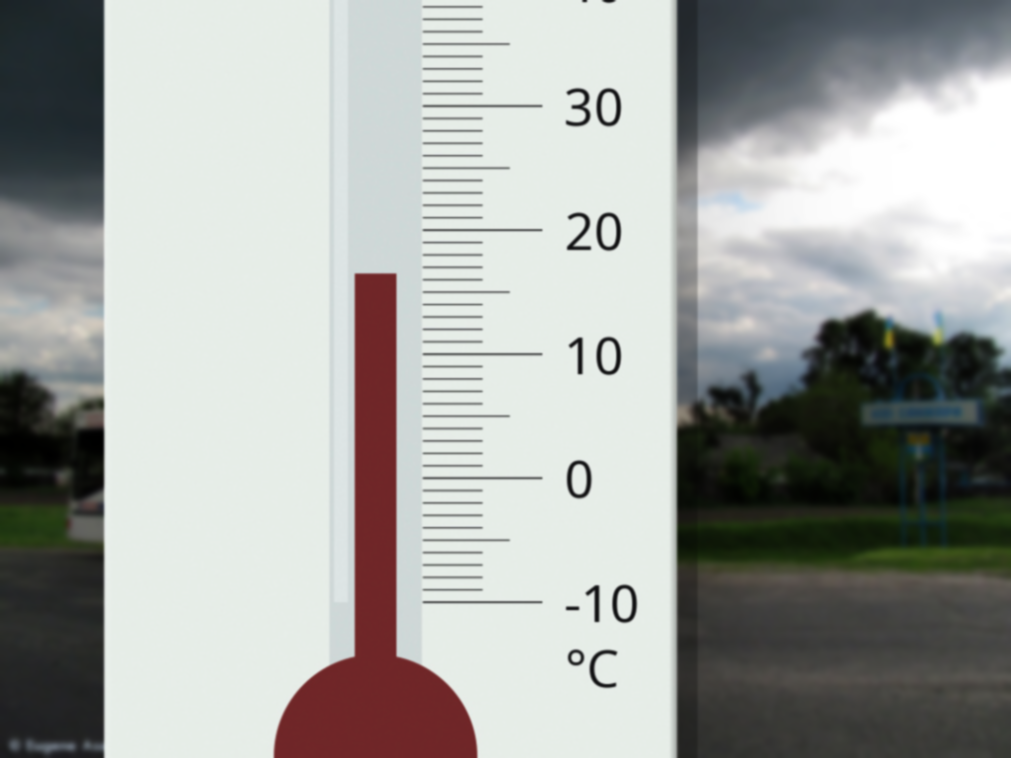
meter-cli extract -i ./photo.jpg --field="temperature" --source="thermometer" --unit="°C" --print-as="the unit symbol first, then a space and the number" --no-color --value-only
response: °C 16.5
